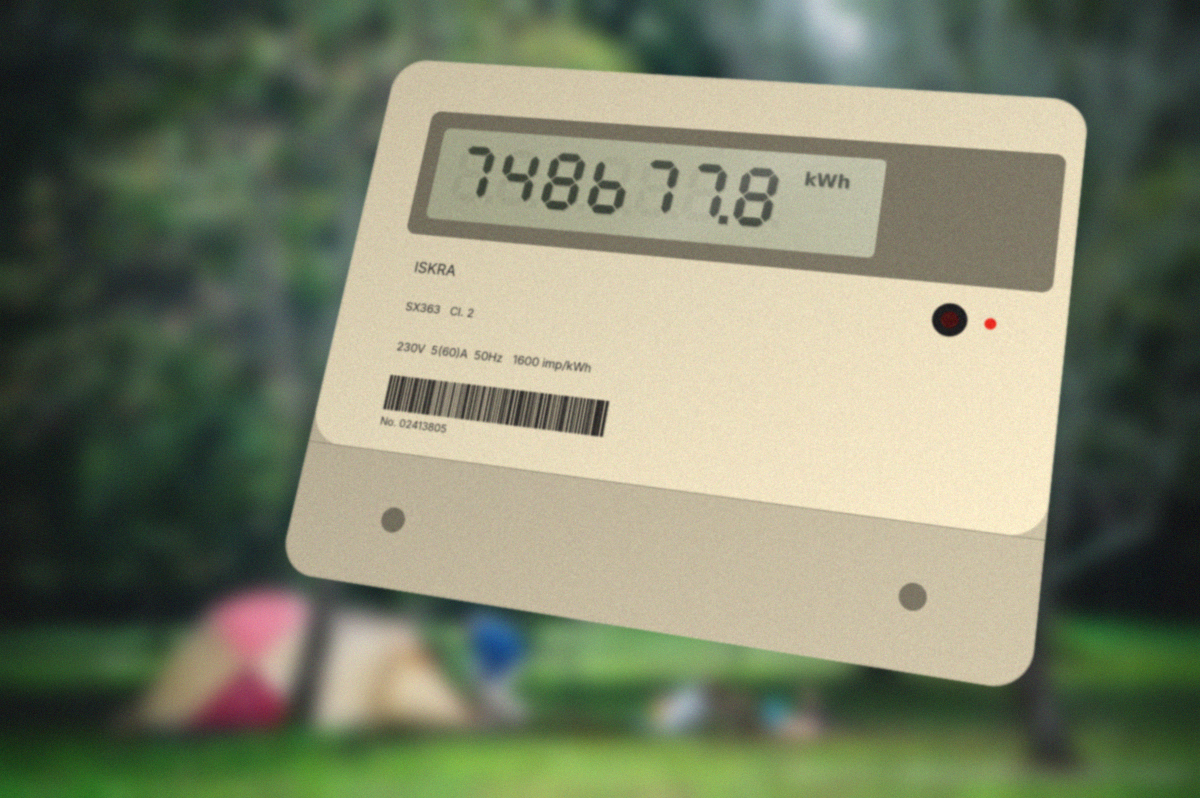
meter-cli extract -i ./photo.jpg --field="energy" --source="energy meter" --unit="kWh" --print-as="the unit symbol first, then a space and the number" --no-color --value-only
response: kWh 748677.8
